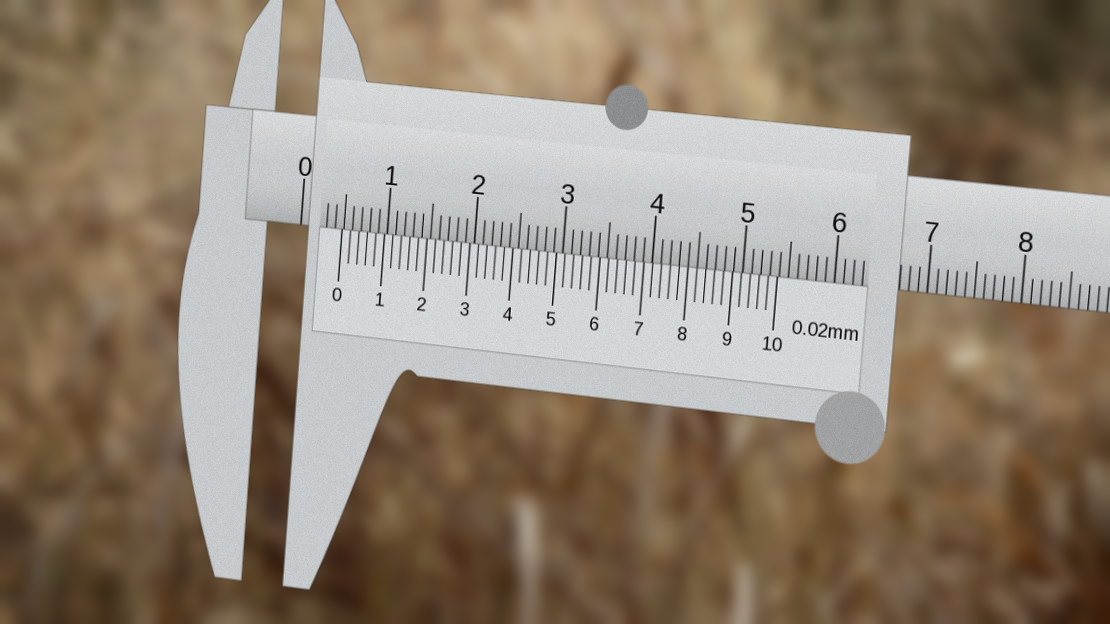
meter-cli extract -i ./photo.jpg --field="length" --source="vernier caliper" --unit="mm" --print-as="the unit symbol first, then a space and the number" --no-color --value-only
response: mm 4.8
